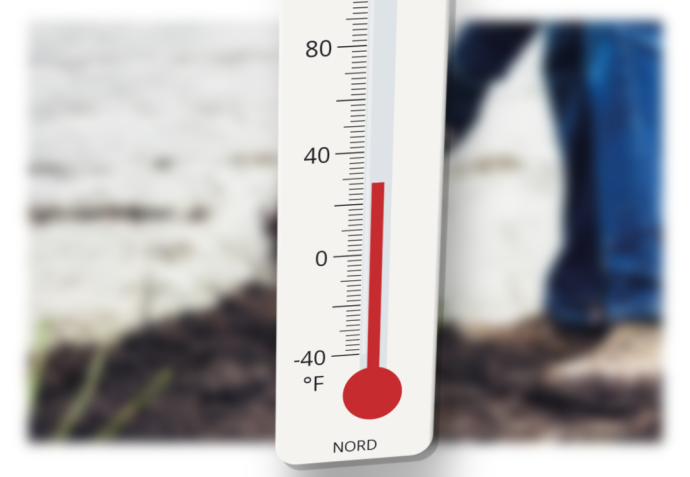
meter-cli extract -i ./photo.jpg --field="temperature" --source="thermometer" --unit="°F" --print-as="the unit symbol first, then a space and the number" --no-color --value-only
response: °F 28
